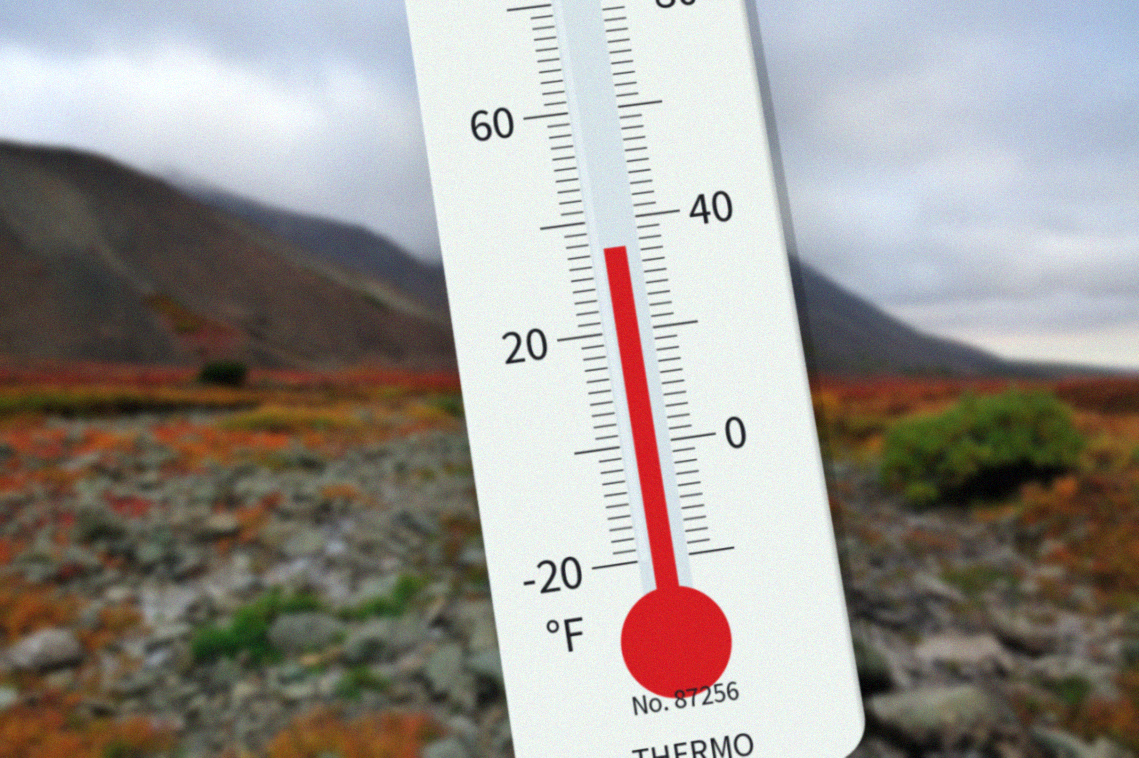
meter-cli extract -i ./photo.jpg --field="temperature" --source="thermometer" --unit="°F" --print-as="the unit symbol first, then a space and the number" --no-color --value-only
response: °F 35
